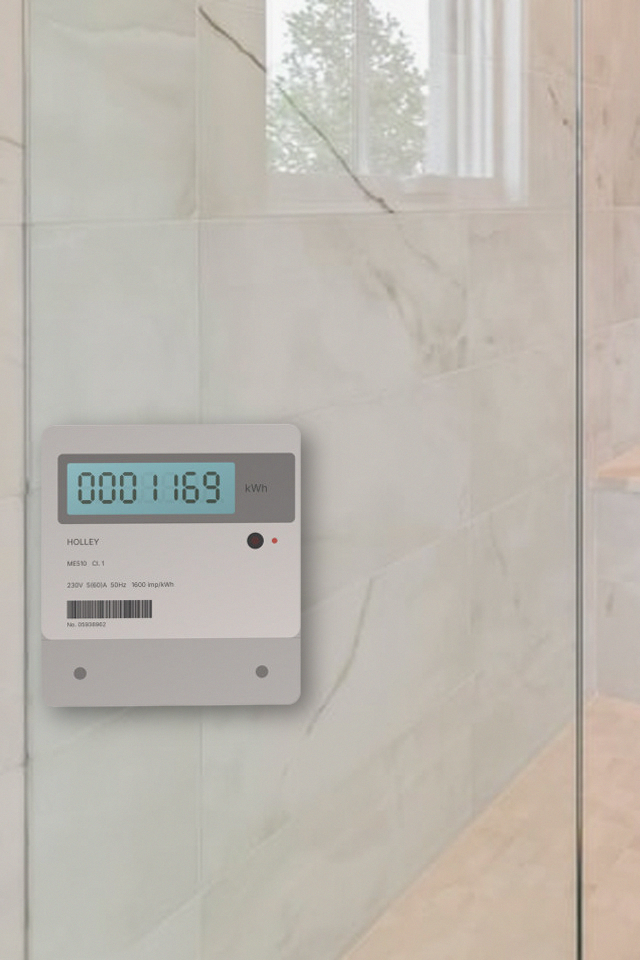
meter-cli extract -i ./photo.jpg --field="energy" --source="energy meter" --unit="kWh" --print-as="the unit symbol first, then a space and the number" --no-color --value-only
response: kWh 1169
